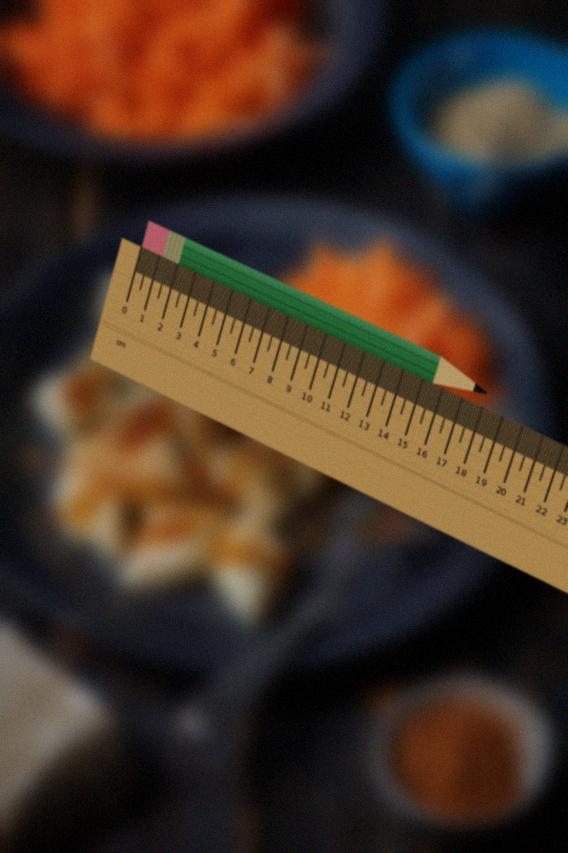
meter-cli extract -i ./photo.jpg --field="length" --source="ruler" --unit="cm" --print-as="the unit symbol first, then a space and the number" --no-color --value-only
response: cm 18
